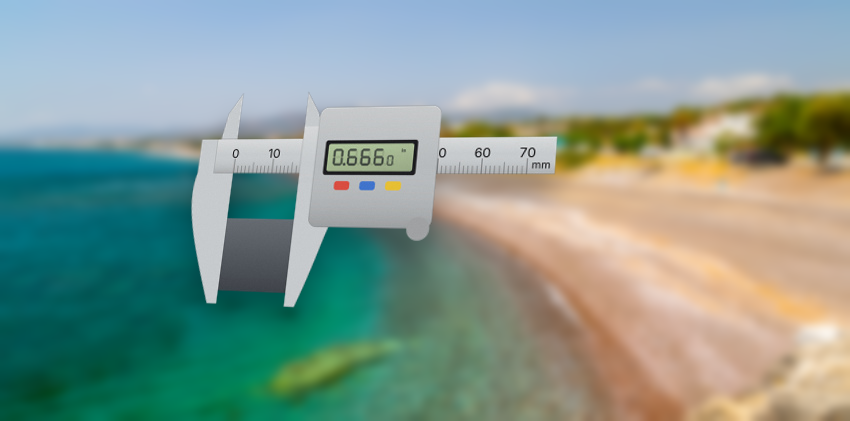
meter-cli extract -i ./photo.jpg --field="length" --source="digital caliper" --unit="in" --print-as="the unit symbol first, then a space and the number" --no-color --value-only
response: in 0.6660
